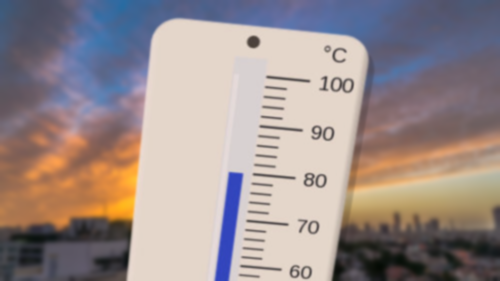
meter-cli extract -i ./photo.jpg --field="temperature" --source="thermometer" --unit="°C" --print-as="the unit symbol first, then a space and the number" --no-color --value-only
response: °C 80
